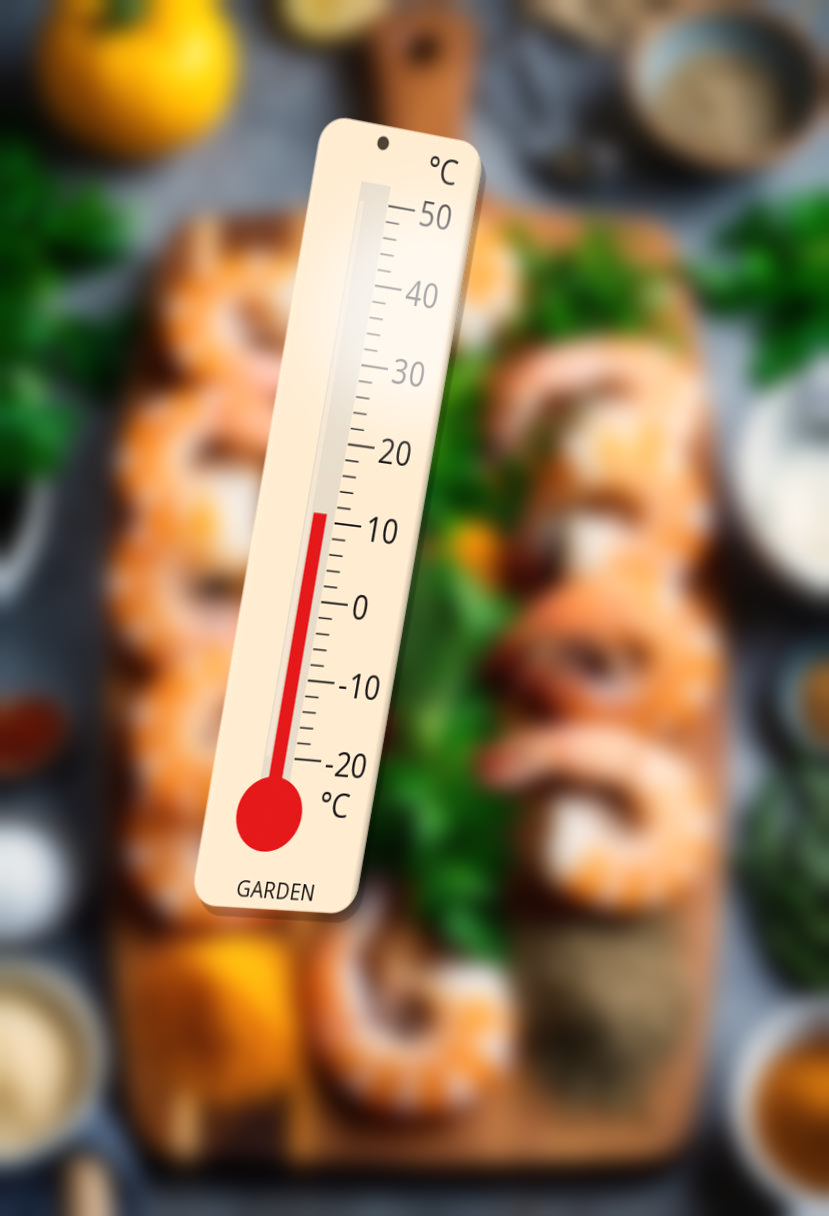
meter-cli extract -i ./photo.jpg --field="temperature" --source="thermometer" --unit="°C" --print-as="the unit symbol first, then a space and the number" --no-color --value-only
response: °C 11
